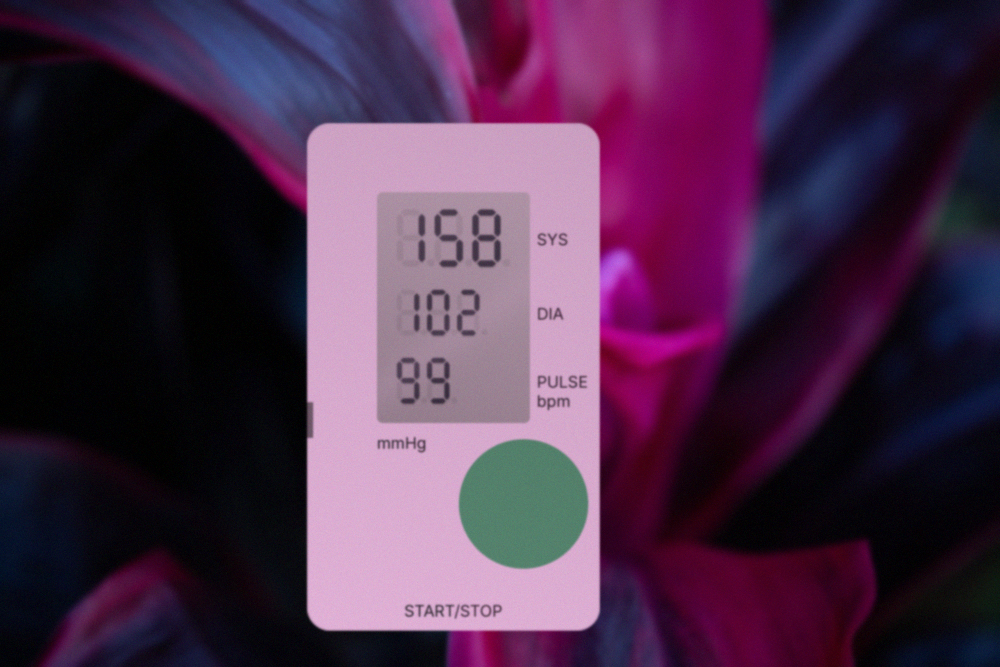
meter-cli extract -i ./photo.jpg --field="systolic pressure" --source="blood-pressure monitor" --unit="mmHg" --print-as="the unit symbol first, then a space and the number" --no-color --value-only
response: mmHg 158
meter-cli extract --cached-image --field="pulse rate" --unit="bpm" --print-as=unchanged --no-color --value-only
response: bpm 99
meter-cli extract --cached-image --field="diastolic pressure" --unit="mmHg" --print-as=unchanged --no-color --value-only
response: mmHg 102
